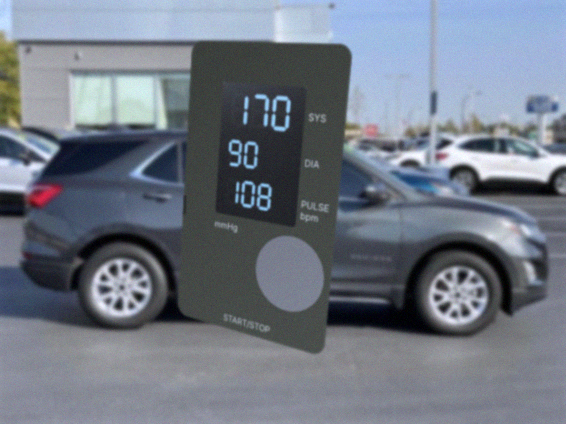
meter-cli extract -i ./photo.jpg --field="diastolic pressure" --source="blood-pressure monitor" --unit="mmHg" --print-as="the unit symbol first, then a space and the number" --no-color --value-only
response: mmHg 90
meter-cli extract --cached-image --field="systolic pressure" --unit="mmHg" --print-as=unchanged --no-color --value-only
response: mmHg 170
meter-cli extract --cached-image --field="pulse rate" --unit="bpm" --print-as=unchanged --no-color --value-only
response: bpm 108
